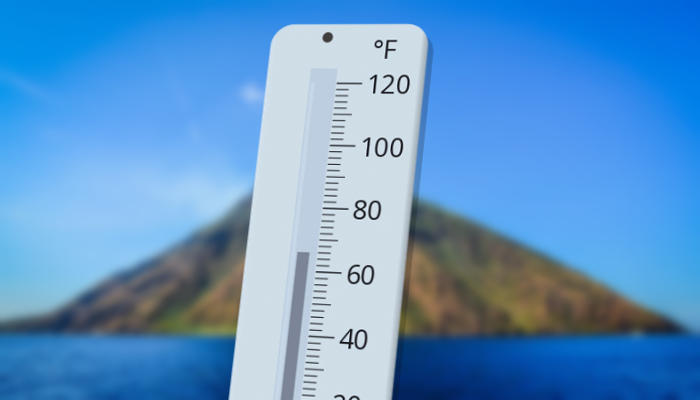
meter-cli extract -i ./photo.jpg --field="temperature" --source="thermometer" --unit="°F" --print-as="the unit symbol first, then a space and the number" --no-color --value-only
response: °F 66
